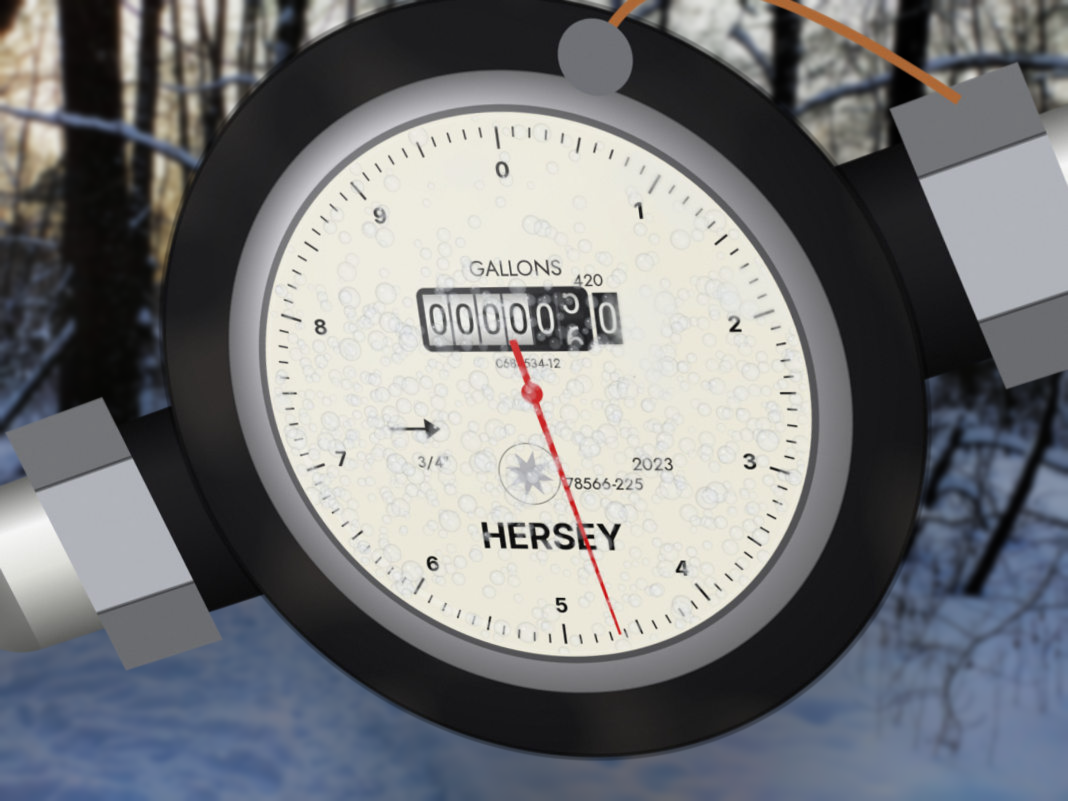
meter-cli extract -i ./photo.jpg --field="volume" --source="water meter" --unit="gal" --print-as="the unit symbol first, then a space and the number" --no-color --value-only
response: gal 54.6
